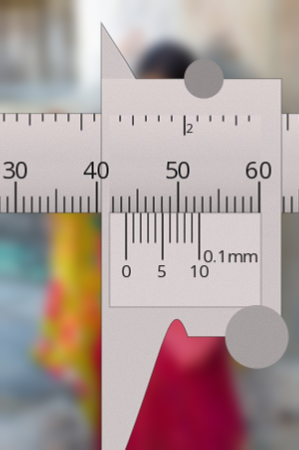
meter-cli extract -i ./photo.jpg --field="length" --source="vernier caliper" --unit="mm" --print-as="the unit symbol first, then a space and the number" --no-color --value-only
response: mm 43.6
